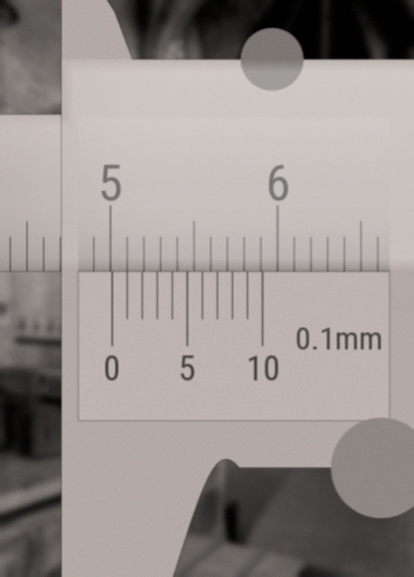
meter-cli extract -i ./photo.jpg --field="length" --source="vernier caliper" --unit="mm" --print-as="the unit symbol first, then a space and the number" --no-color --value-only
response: mm 50.1
